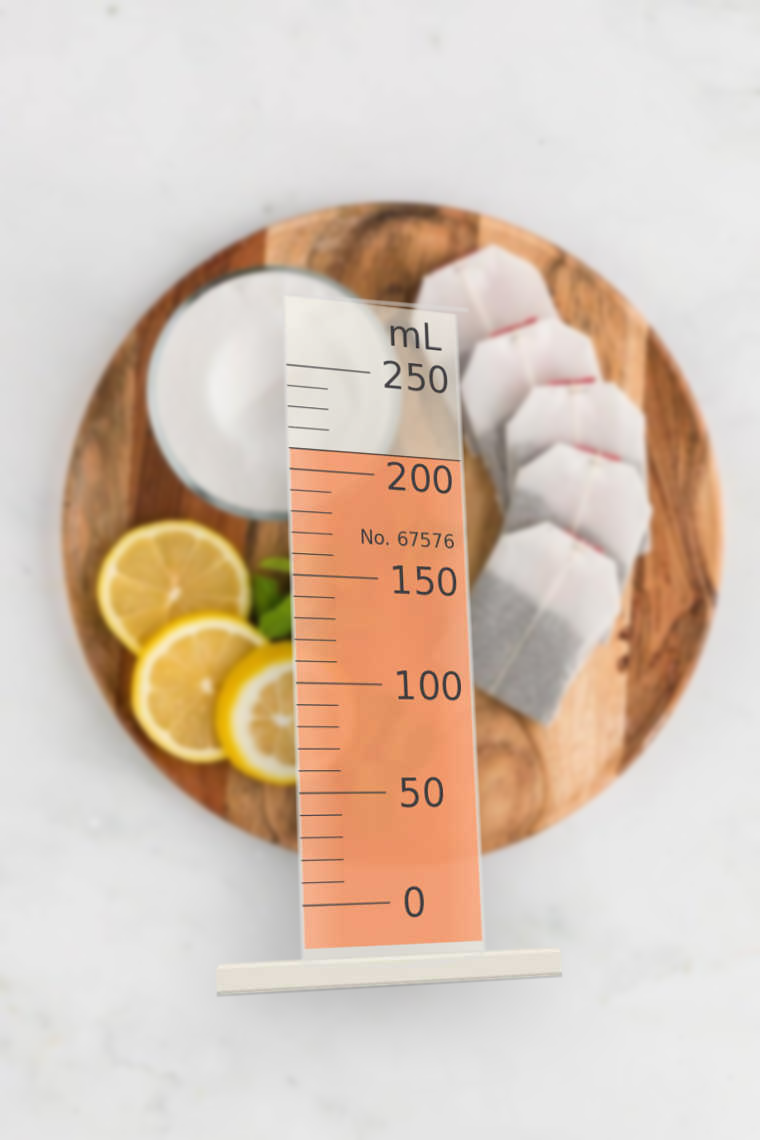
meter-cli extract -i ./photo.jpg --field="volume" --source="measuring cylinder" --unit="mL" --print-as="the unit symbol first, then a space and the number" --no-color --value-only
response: mL 210
